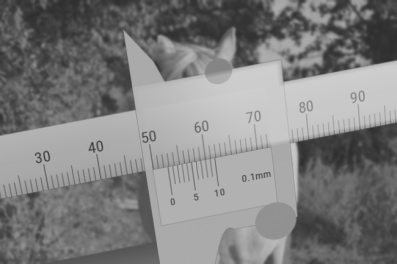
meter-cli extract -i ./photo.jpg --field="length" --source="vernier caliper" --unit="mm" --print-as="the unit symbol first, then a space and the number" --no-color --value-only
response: mm 52.8
